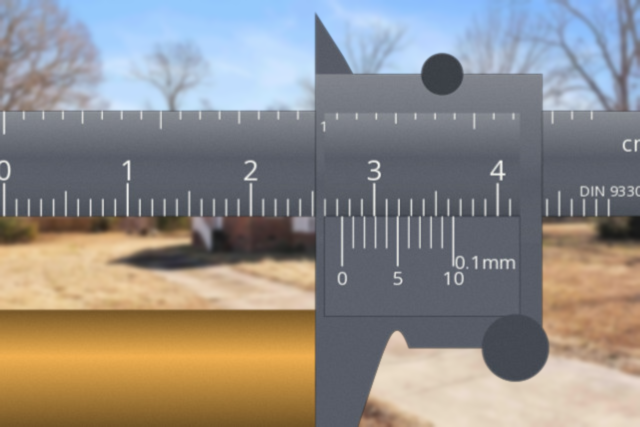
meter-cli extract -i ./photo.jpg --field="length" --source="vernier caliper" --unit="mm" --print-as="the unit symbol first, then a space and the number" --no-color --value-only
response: mm 27.4
